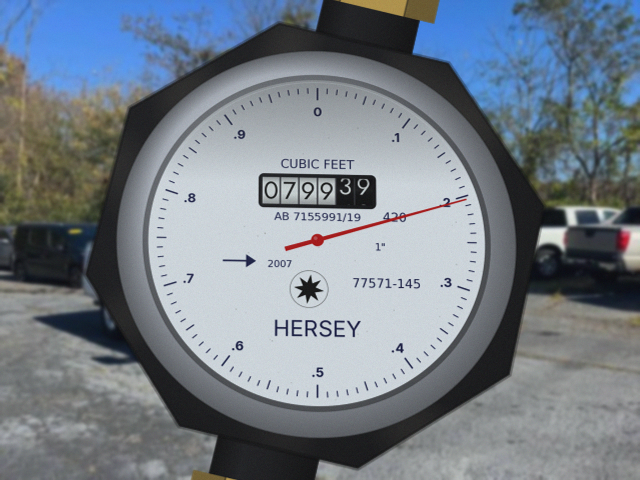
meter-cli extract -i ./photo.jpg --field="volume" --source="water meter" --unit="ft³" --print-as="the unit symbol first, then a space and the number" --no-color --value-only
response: ft³ 79939.20
